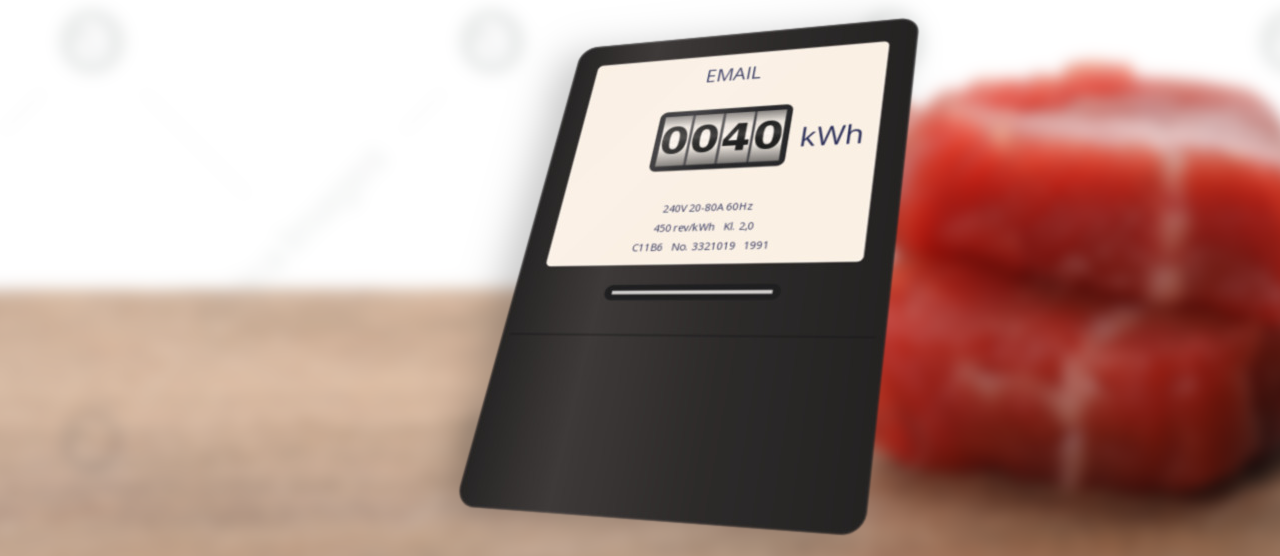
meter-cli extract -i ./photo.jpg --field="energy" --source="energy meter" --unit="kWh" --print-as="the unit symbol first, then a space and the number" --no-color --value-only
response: kWh 40
